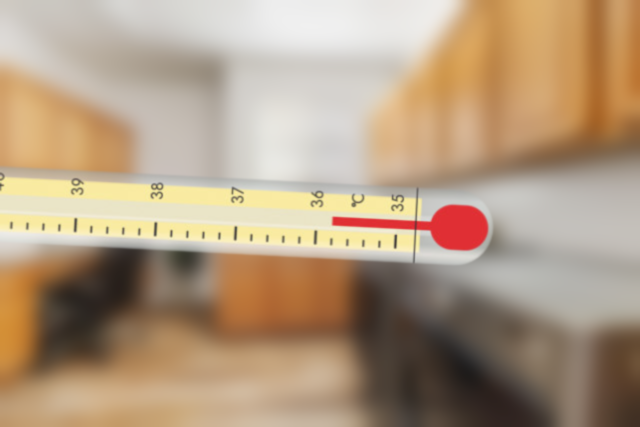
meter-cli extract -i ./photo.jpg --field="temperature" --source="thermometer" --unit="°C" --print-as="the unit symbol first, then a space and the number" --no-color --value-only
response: °C 35.8
